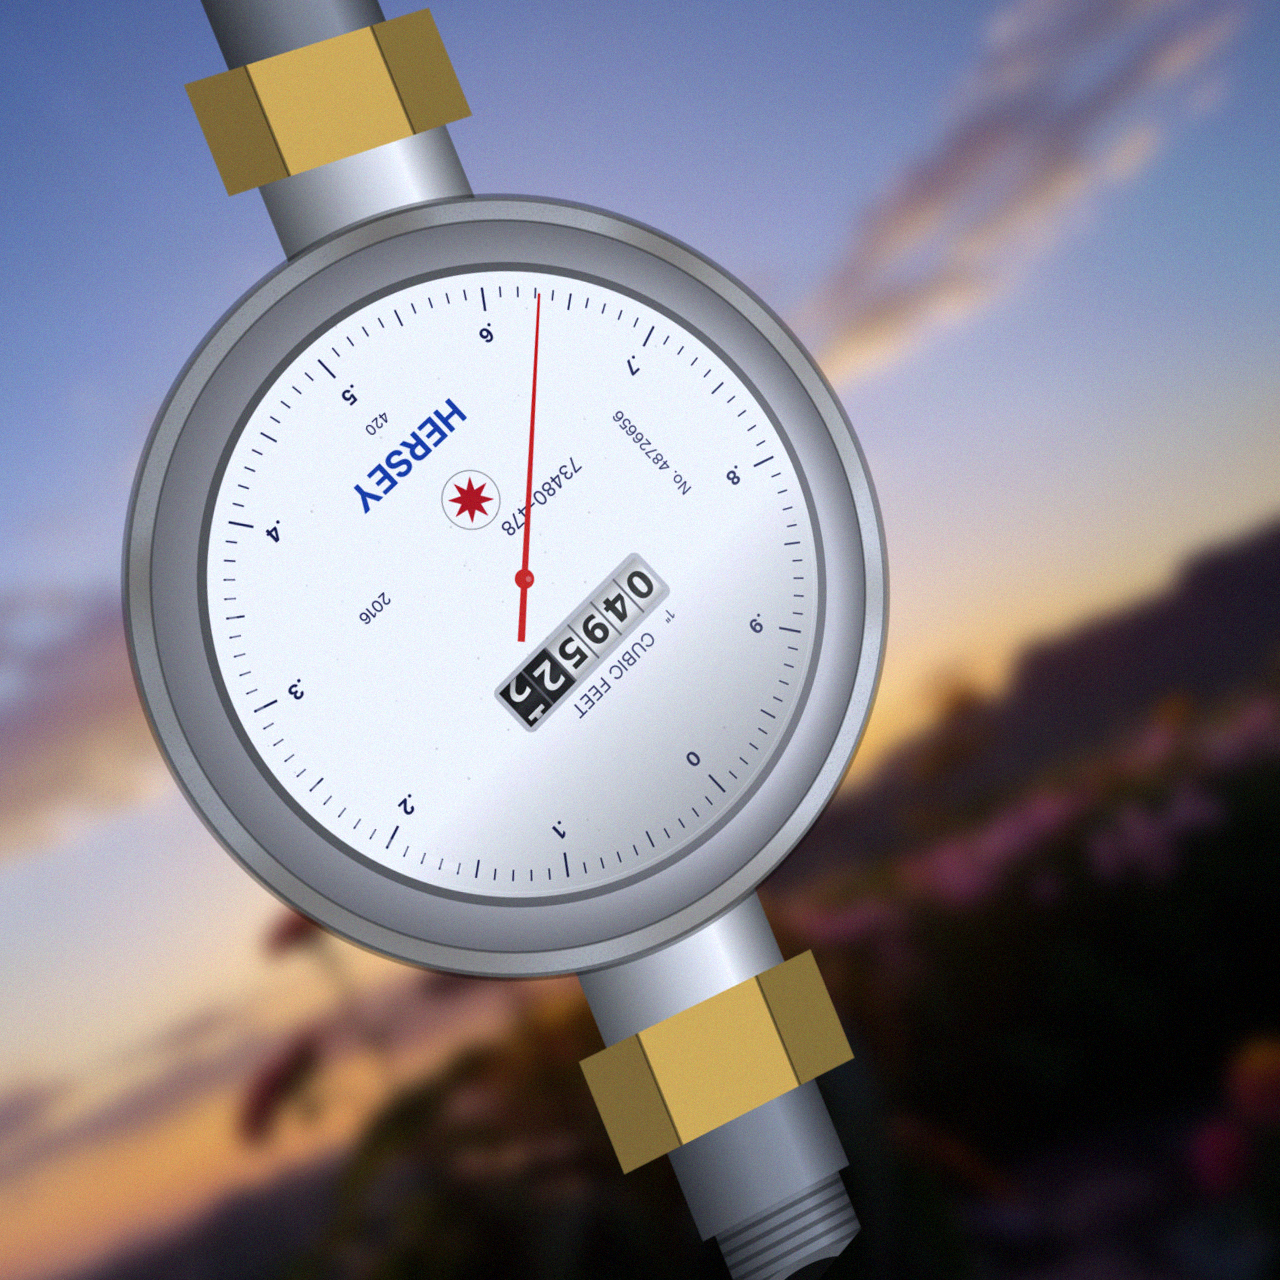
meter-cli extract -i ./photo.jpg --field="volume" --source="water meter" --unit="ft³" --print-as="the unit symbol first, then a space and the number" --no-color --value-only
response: ft³ 49521.63
